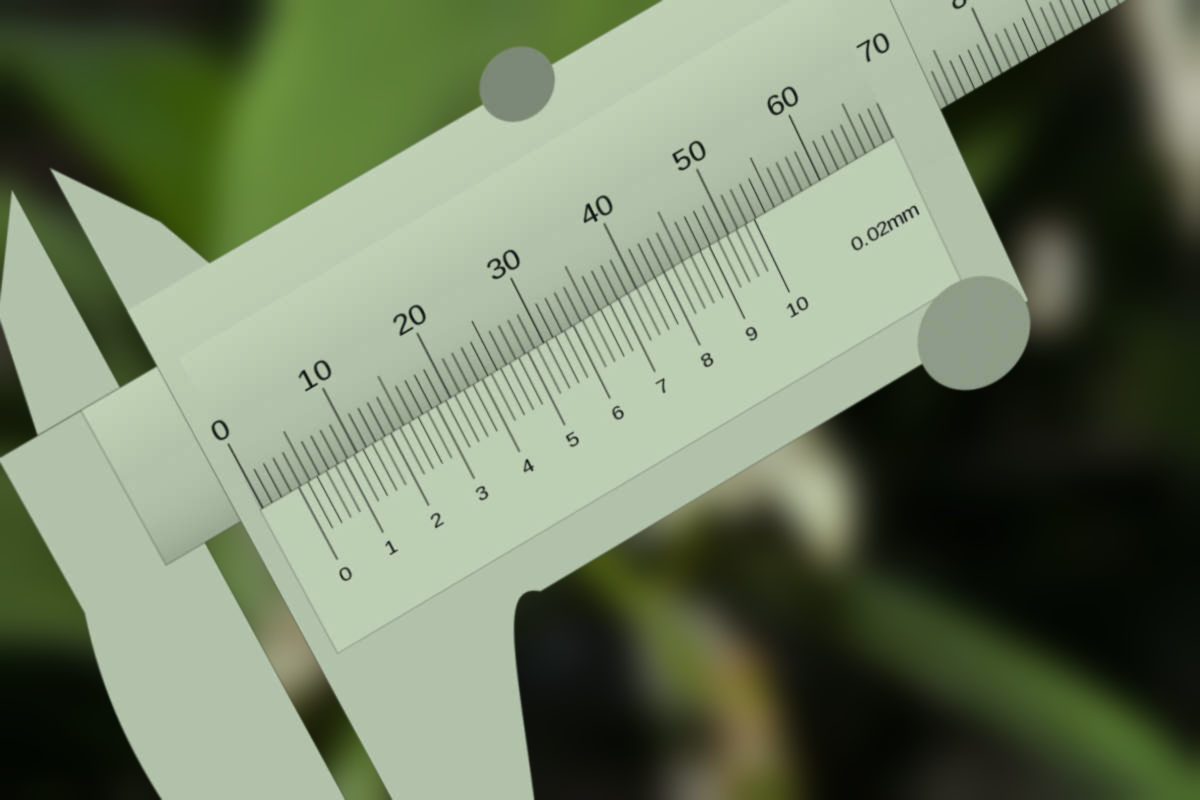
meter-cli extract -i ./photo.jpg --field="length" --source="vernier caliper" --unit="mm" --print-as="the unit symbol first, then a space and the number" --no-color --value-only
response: mm 3.8
